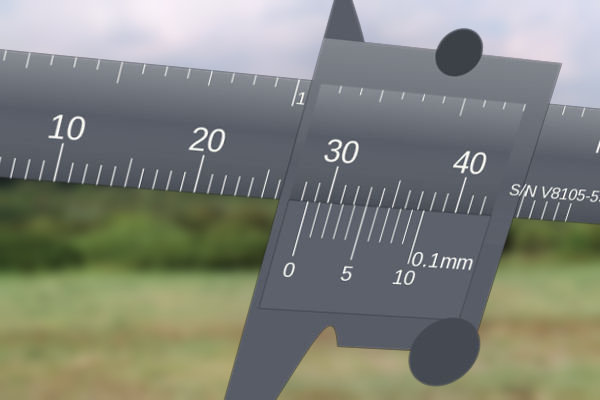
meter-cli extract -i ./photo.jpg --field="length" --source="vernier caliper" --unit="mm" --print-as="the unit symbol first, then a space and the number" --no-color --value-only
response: mm 28.5
